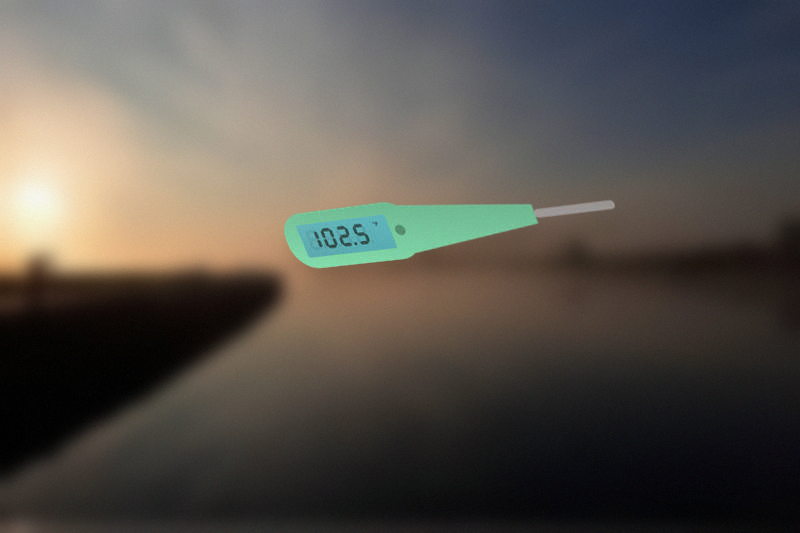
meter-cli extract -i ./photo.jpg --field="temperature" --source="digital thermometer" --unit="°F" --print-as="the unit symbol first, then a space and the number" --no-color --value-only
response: °F 102.5
